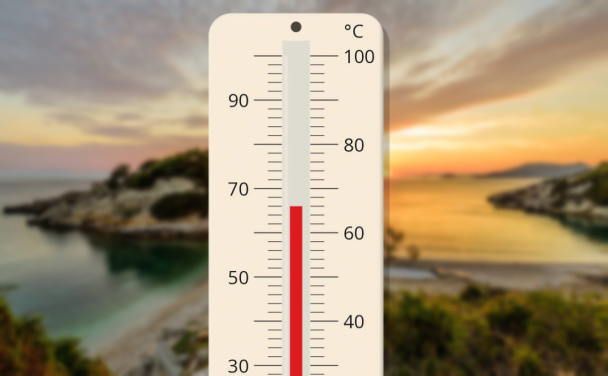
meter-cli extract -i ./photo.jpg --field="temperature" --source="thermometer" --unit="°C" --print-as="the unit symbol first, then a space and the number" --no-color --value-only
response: °C 66
